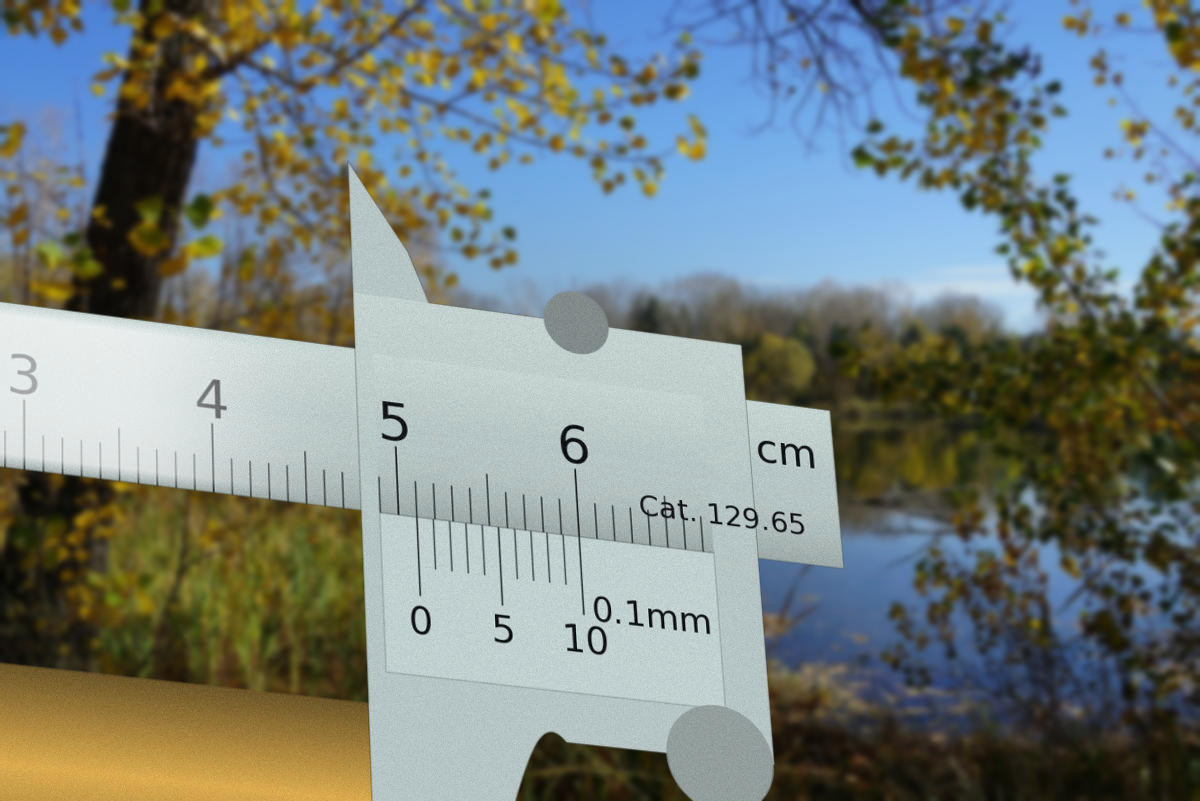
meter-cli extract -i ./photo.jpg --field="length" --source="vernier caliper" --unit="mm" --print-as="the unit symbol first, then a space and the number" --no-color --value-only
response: mm 51.0
